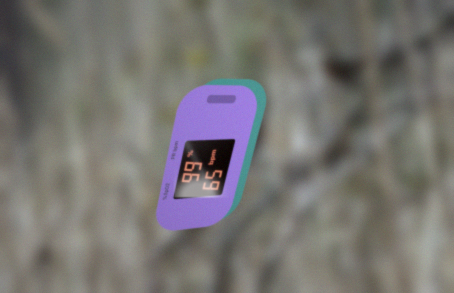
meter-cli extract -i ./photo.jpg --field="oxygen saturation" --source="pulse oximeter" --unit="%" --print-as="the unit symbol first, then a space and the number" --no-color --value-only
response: % 99
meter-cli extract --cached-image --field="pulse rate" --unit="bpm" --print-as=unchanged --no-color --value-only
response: bpm 65
